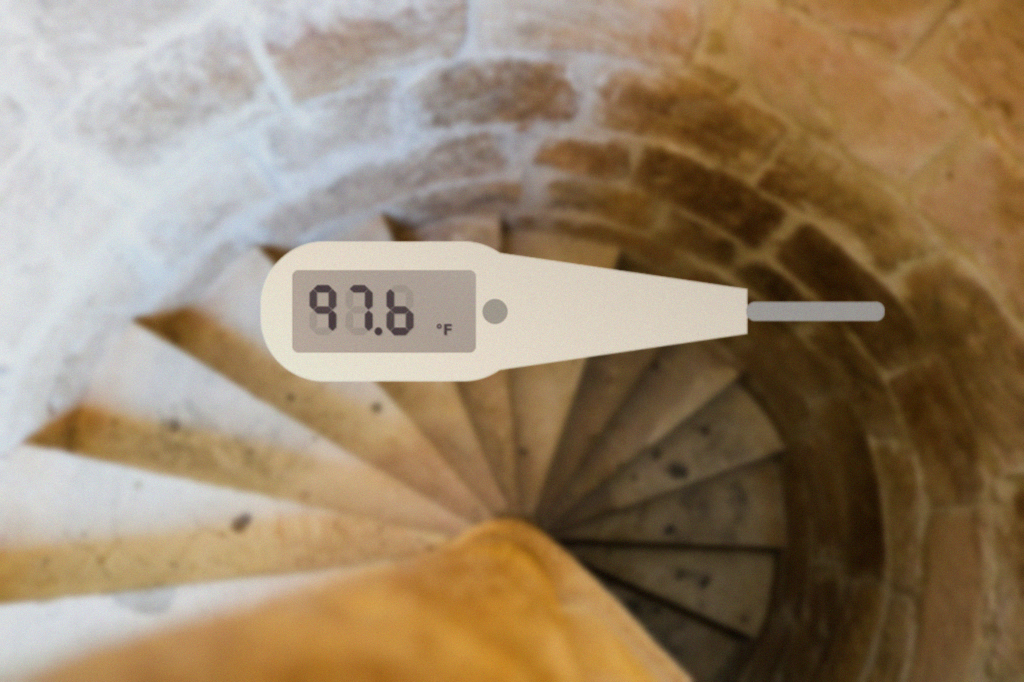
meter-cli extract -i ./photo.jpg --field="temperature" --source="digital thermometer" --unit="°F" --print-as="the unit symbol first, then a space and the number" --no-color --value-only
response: °F 97.6
